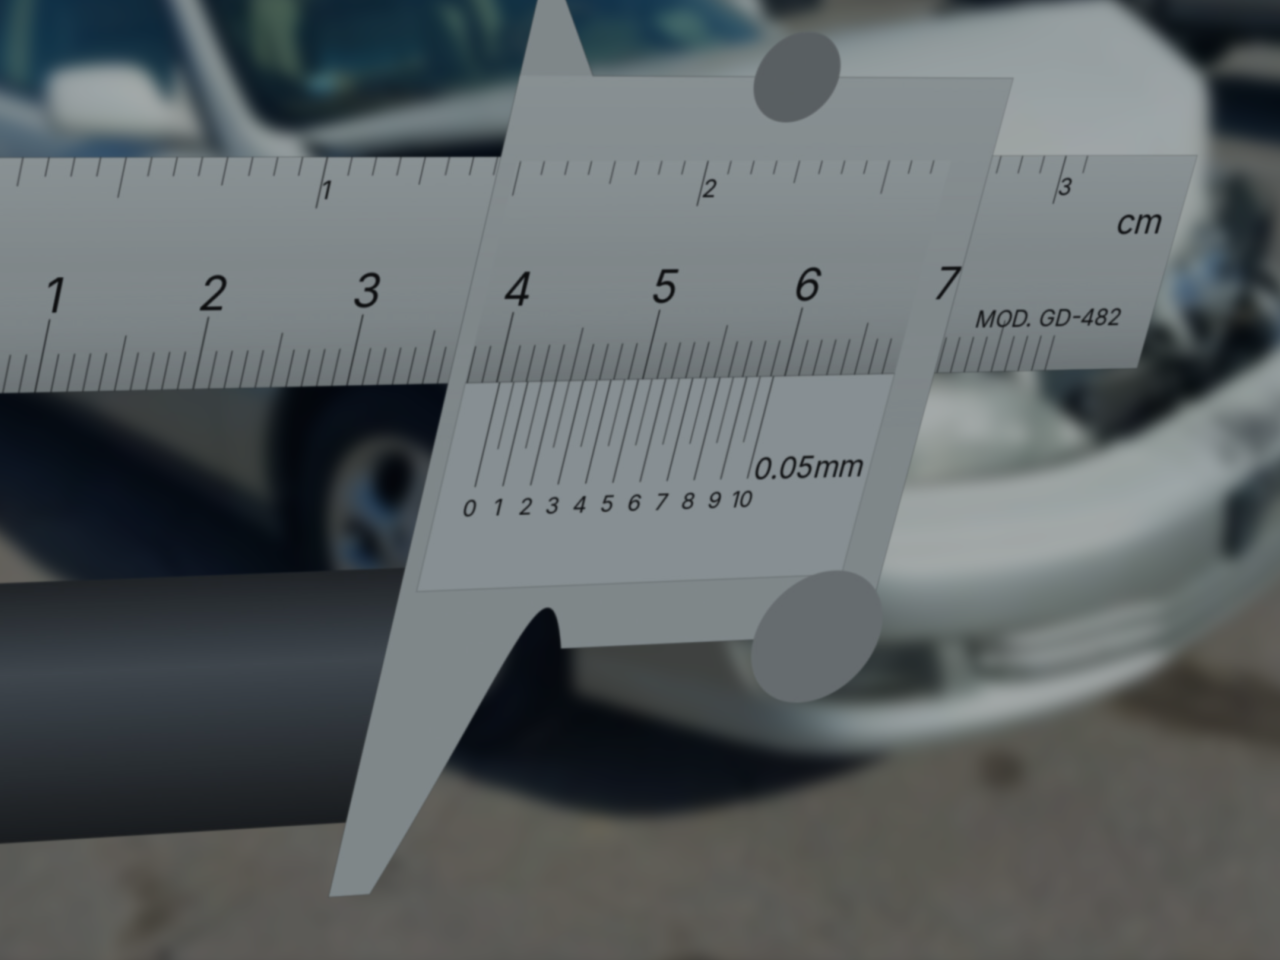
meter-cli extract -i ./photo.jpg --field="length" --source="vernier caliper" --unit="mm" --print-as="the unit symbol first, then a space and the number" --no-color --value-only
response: mm 40.2
